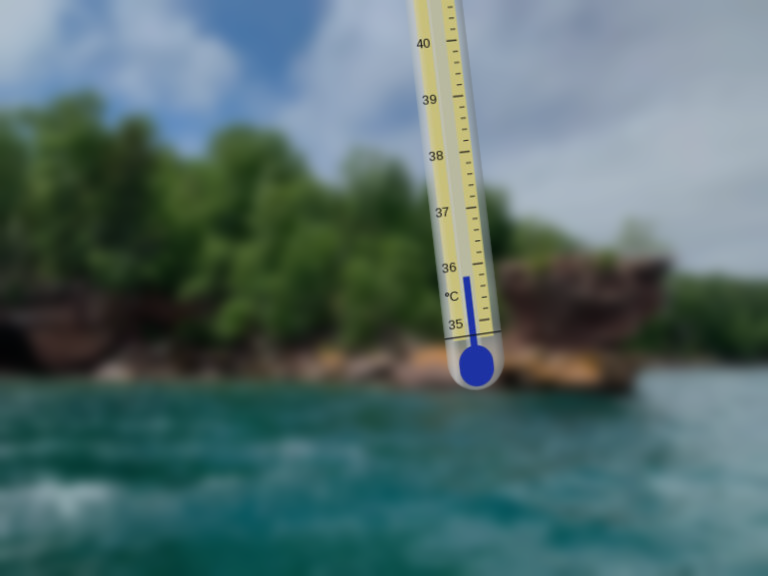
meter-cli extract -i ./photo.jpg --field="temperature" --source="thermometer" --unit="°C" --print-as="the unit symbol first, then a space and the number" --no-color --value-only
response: °C 35.8
